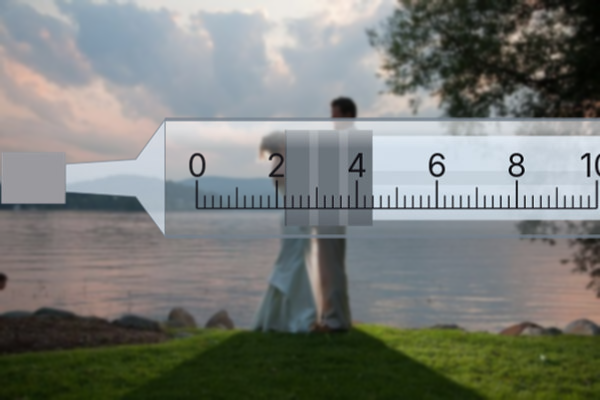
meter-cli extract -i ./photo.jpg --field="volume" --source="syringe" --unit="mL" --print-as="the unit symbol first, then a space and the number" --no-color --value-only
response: mL 2.2
